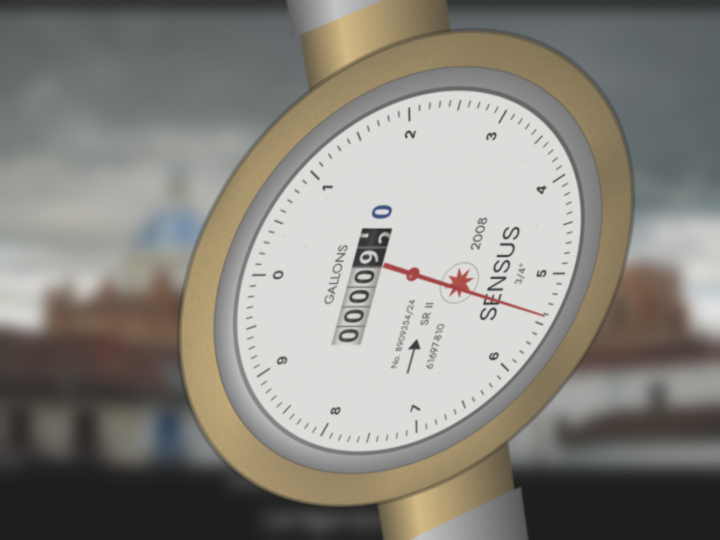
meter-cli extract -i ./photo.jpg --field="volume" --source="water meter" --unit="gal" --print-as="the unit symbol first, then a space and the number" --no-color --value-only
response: gal 915.4
